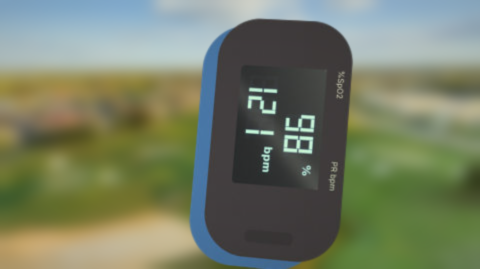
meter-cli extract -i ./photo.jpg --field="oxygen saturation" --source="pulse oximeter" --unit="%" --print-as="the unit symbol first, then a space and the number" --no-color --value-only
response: % 98
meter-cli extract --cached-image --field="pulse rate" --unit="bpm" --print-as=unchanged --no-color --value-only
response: bpm 121
